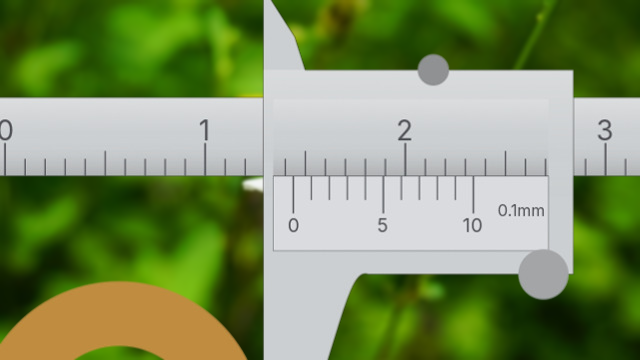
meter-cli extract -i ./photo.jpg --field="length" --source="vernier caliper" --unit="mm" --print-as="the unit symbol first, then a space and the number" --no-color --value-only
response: mm 14.4
